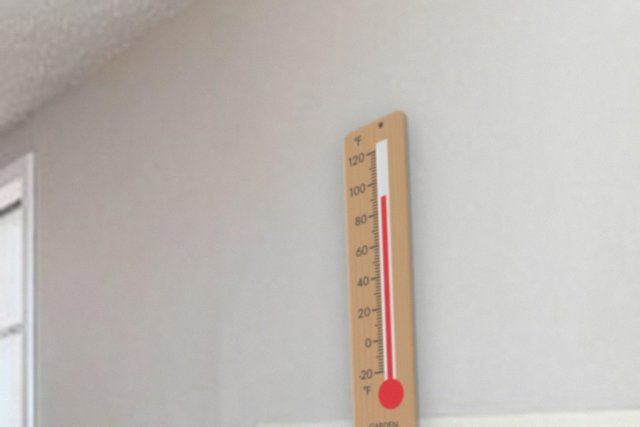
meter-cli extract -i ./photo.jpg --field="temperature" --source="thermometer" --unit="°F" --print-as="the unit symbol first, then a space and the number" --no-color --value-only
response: °F 90
